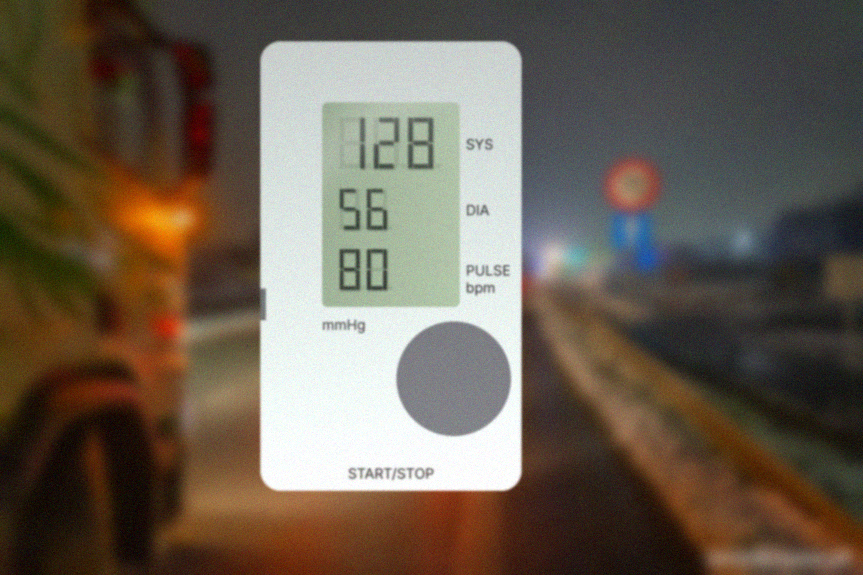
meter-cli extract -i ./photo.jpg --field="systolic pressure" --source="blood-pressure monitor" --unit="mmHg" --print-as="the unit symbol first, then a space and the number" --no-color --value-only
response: mmHg 128
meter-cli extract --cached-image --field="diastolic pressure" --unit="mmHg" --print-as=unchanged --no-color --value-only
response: mmHg 56
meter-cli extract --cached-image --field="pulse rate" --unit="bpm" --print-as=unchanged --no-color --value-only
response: bpm 80
